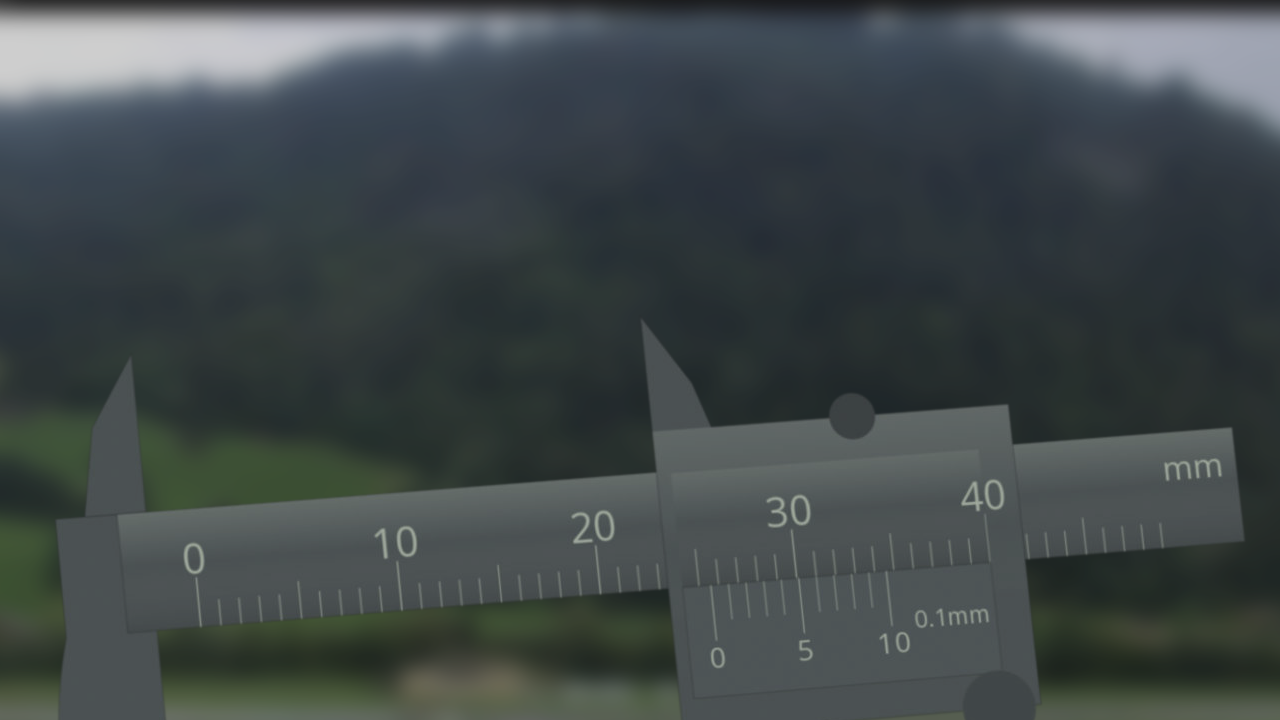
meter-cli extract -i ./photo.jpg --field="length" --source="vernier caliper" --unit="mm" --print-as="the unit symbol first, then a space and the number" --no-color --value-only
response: mm 25.6
